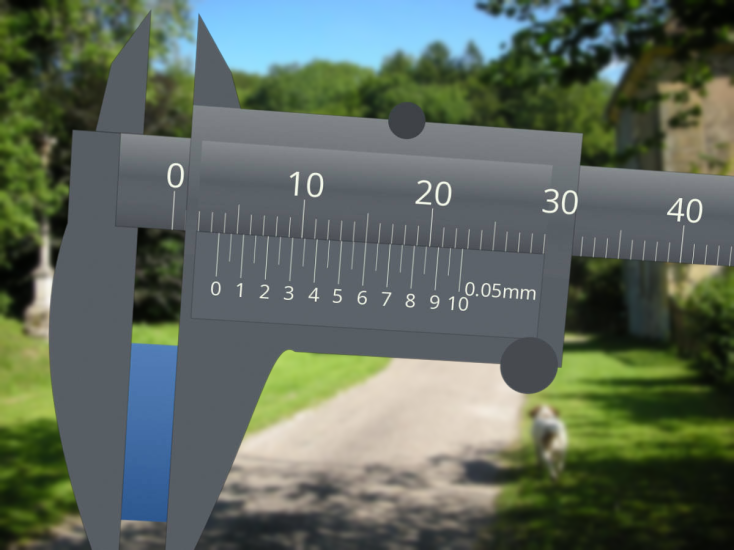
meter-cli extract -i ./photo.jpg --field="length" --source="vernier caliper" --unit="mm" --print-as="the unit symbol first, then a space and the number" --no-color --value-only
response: mm 3.6
